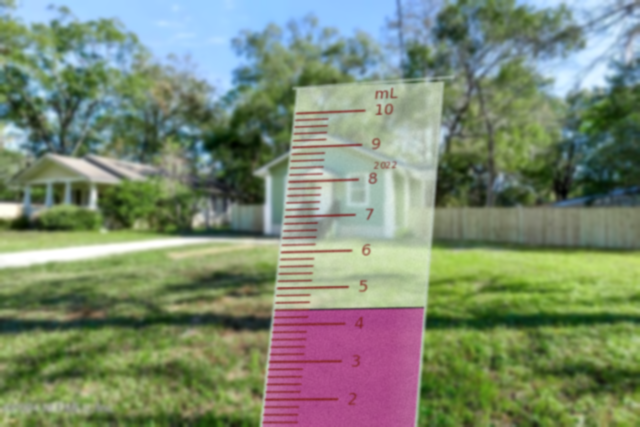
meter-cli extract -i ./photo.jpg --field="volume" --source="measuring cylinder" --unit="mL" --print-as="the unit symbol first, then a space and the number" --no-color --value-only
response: mL 4.4
